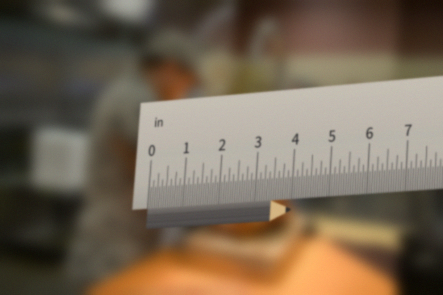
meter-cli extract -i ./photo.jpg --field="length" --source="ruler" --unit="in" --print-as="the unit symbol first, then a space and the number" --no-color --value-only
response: in 4
